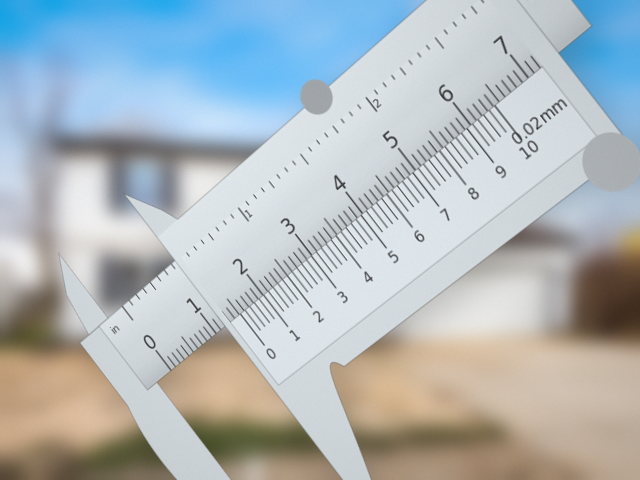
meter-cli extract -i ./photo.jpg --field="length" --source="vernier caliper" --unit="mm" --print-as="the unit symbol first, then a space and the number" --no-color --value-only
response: mm 15.2
